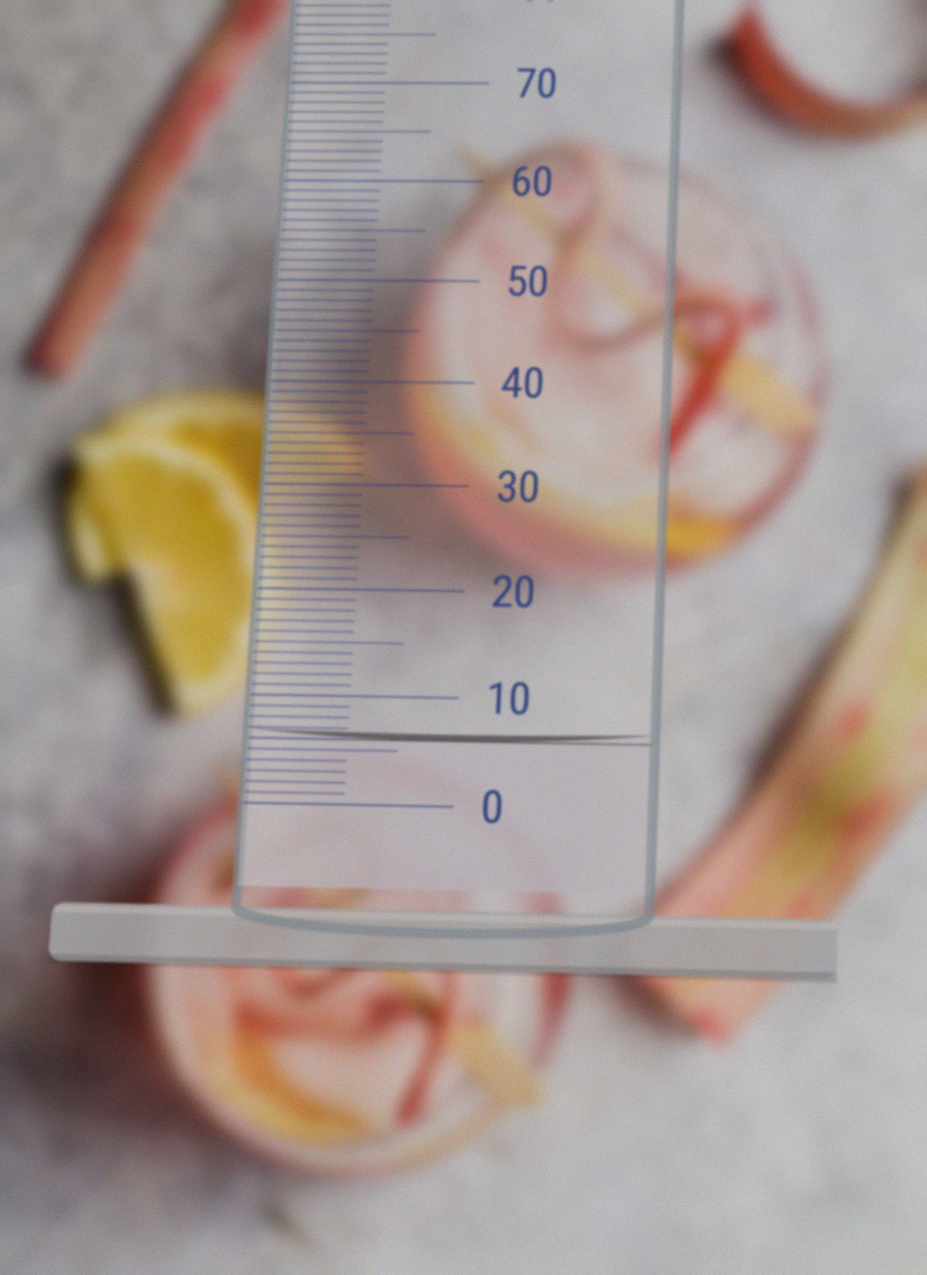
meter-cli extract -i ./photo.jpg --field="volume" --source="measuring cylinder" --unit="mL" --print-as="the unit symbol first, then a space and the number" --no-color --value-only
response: mL 6
